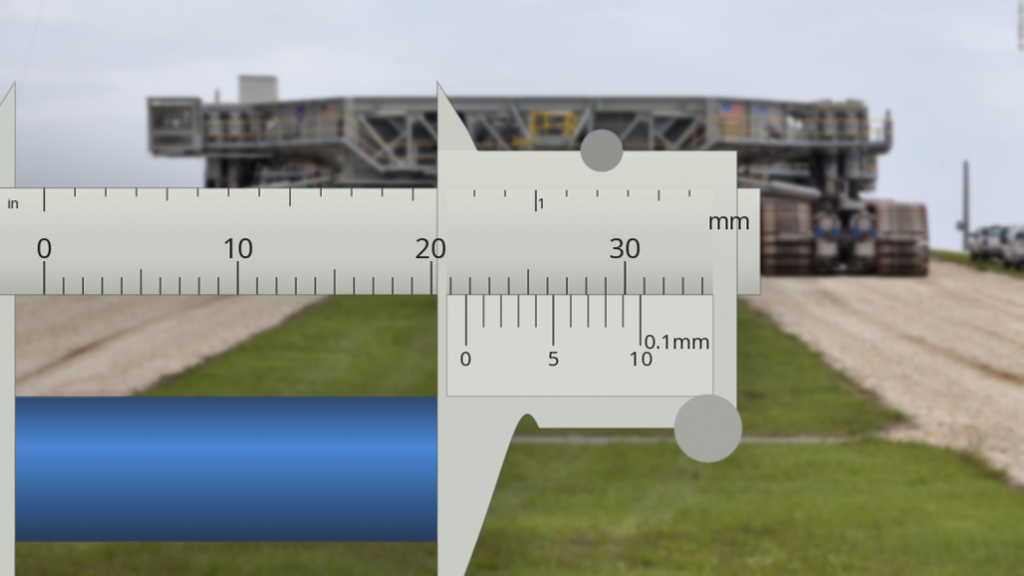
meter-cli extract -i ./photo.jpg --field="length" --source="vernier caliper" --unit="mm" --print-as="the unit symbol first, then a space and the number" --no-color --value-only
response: mm 21.8
